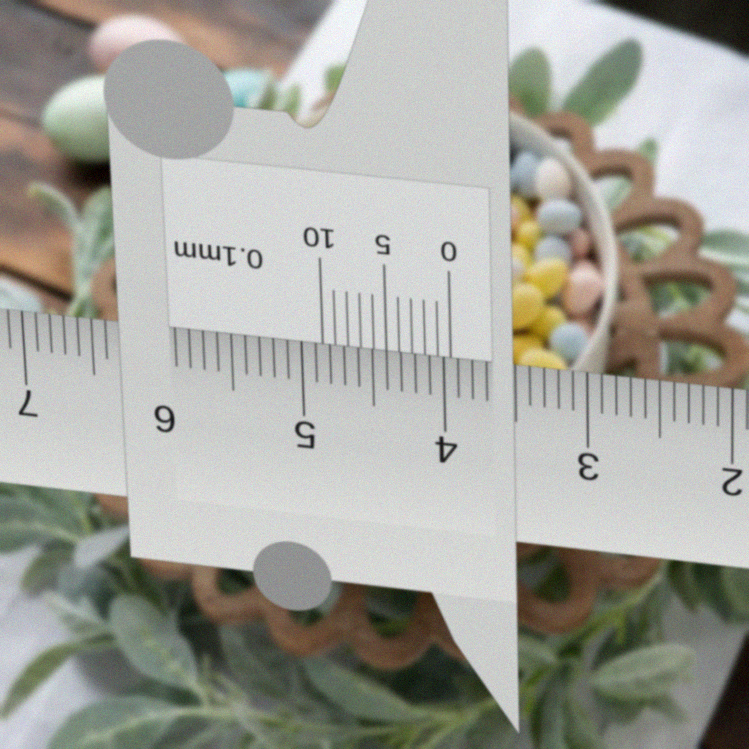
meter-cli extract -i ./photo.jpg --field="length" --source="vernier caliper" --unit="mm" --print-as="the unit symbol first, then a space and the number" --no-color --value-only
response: mm 39.5
